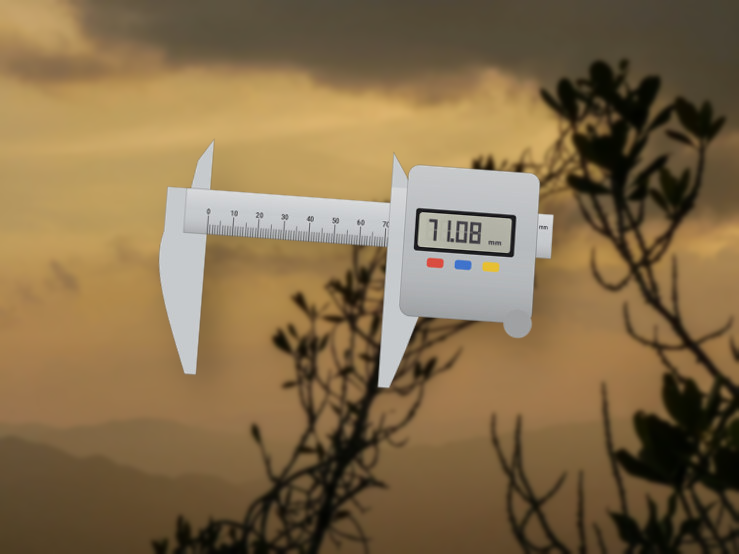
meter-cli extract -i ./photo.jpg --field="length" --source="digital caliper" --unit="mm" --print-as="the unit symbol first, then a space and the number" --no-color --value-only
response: mm 71.08
